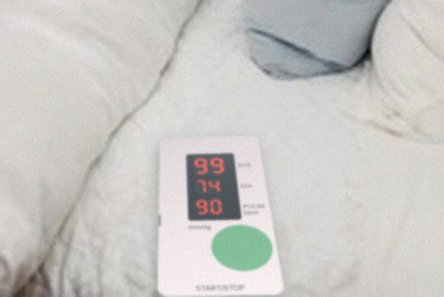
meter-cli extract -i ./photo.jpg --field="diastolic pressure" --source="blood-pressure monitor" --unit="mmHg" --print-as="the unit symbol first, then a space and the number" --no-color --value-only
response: mmHg 74
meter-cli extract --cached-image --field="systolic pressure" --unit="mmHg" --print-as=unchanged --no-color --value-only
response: mmHg 99
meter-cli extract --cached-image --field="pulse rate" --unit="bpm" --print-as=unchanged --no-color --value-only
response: bpm 90
